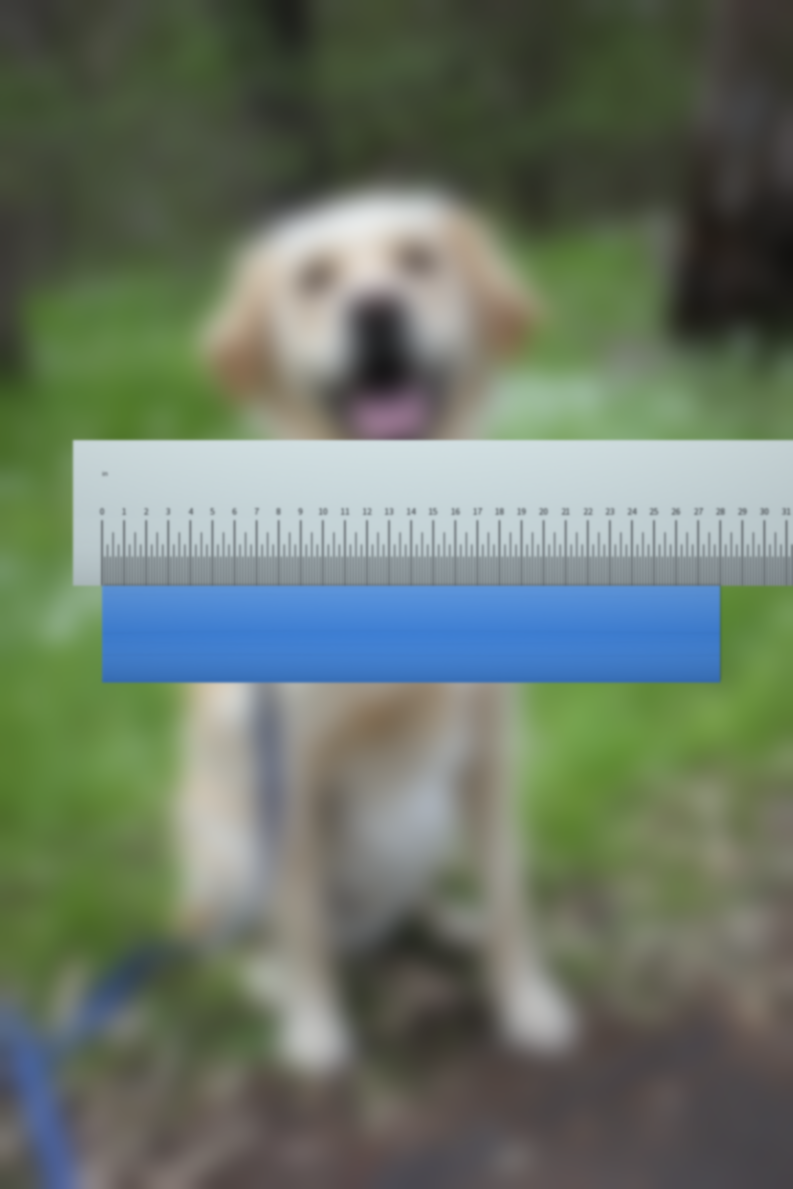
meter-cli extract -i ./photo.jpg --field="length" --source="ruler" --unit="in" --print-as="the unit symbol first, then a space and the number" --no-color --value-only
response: in 28
